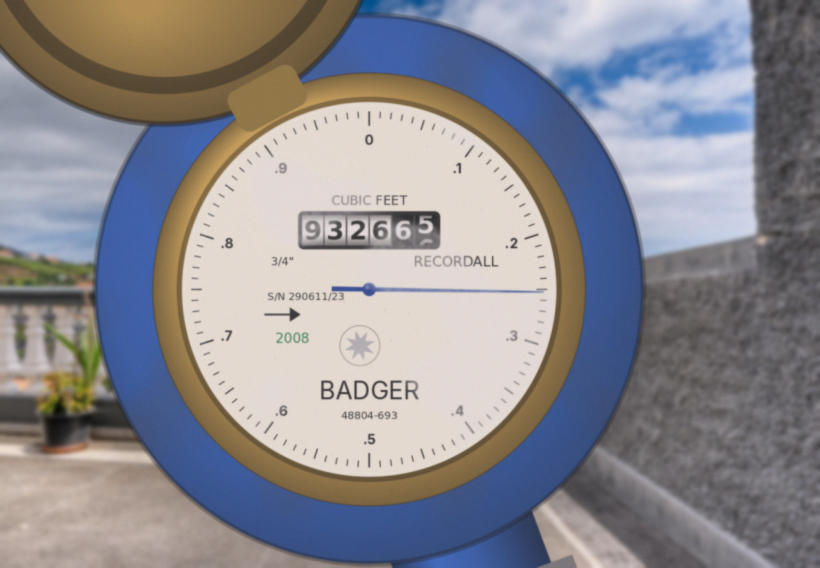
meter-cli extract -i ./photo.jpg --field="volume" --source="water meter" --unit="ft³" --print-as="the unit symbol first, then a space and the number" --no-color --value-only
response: ft³ 932665.25
